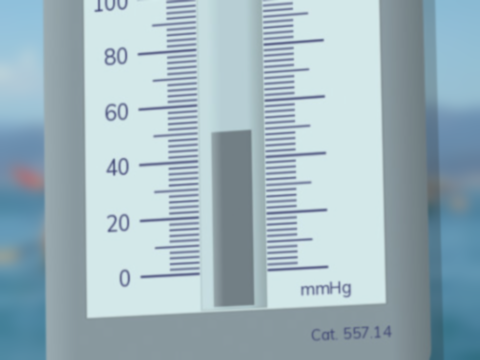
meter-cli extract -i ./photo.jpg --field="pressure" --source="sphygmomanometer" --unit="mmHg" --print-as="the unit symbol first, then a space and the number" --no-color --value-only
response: mmHg 50
